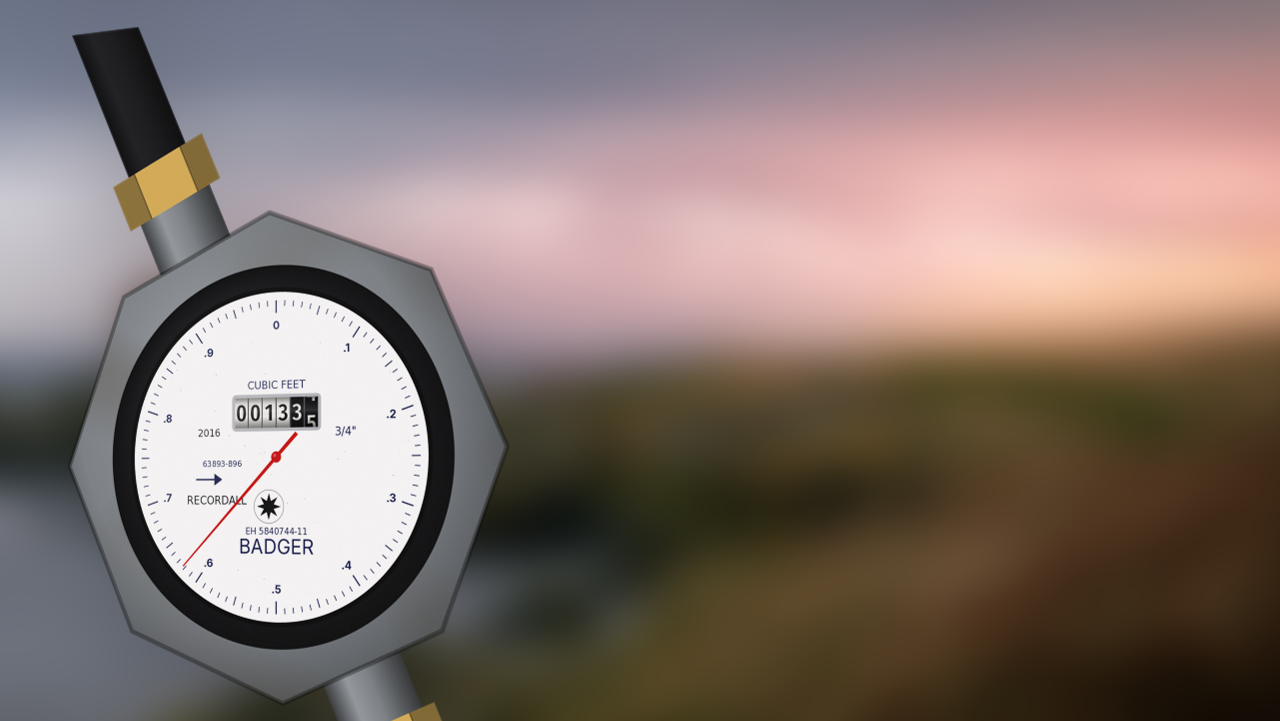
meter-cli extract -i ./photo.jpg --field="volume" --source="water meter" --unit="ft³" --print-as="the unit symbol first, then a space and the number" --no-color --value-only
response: ft³ 1334.62
